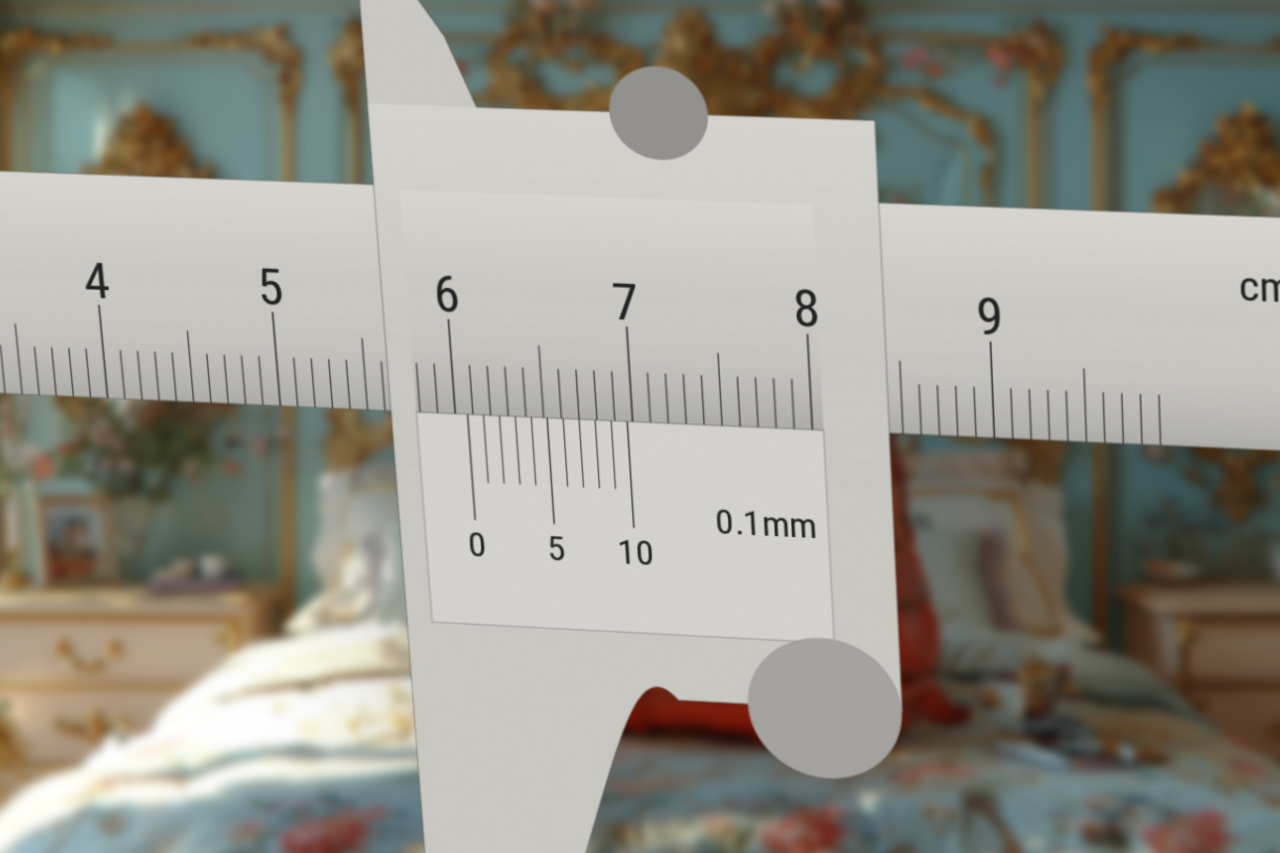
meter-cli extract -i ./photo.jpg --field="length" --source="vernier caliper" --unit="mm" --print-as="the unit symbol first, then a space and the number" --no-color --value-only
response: mm 60.7
